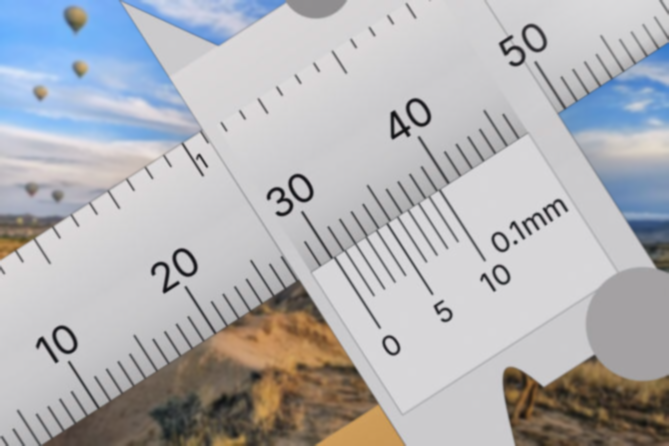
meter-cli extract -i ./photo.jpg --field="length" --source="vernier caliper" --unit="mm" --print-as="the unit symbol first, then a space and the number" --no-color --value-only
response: mm 30.2
